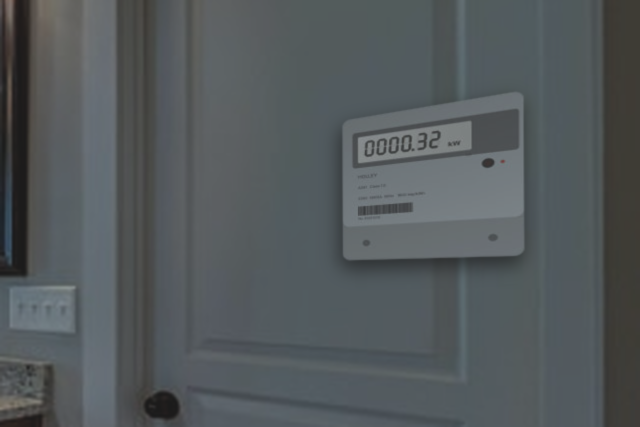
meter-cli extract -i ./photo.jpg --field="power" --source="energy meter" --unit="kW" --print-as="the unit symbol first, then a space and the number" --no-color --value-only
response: kW 0.32
